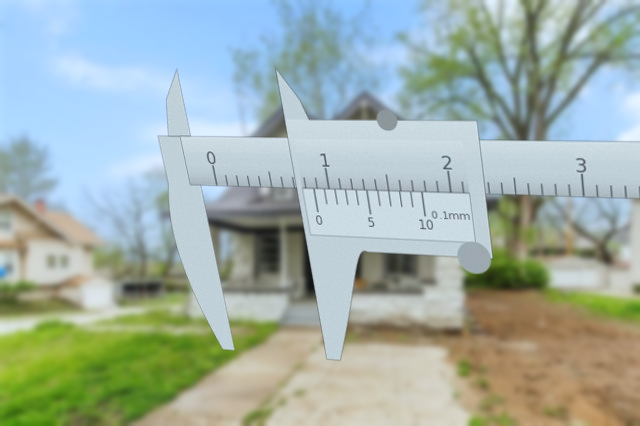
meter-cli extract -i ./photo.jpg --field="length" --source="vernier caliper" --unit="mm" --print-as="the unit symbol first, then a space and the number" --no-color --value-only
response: mm 8.7
